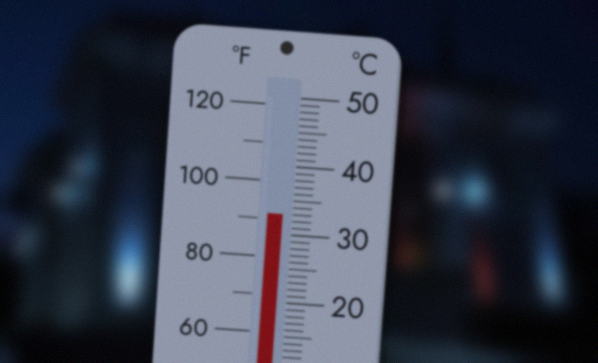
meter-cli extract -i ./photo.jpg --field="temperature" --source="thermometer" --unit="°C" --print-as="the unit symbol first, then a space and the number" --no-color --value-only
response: °C 33
